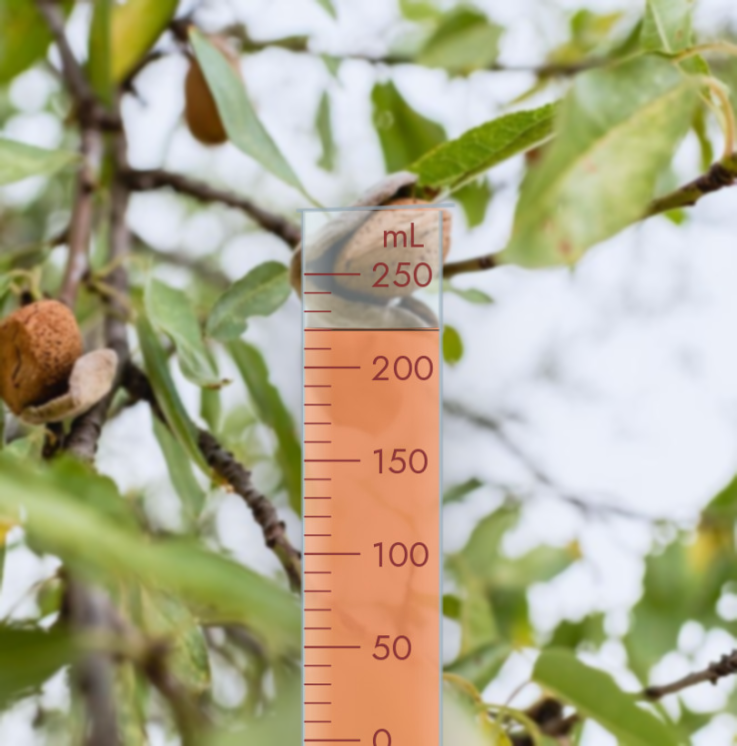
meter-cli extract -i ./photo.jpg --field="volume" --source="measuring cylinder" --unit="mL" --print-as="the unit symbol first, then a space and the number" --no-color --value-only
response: mL 220
